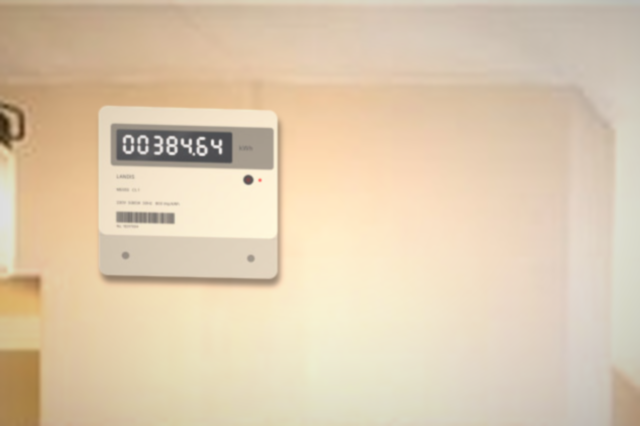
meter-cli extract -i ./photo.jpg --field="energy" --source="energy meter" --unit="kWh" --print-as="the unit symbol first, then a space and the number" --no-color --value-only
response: kWh 384.64
